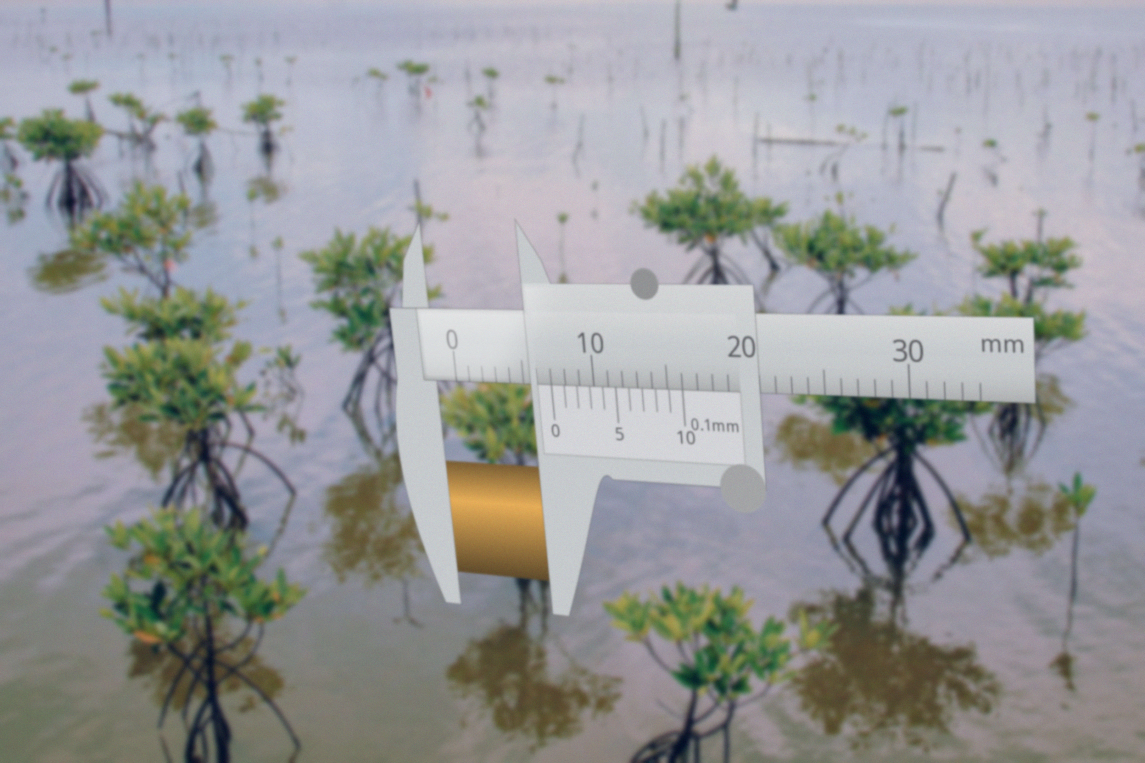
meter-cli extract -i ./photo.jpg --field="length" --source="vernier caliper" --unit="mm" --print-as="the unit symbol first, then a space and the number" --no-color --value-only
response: mm 7.0
